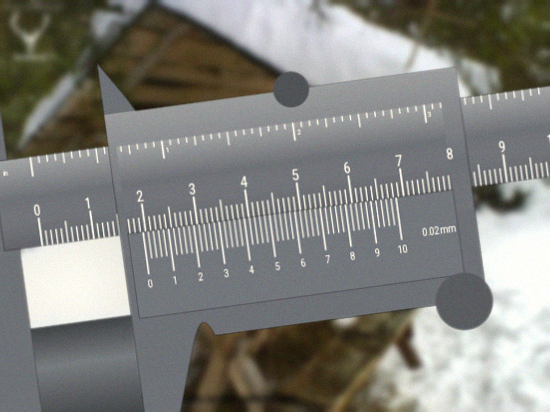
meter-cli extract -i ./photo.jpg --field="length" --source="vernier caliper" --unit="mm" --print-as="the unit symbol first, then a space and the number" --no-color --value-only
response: mm 19.5
